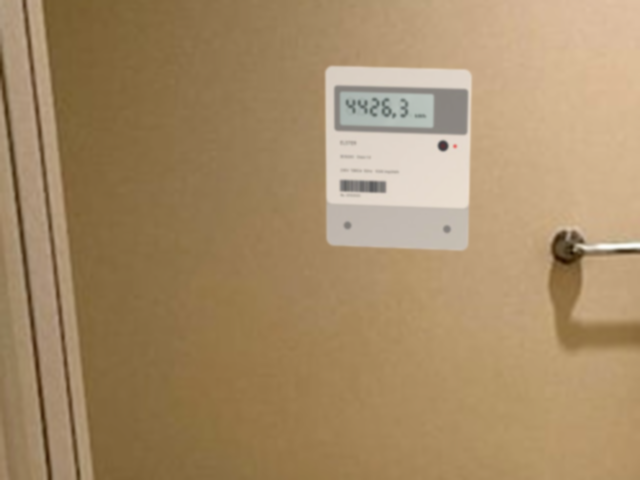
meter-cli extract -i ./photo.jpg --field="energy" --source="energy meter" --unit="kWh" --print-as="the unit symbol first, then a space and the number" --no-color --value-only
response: kWh 4426.3
